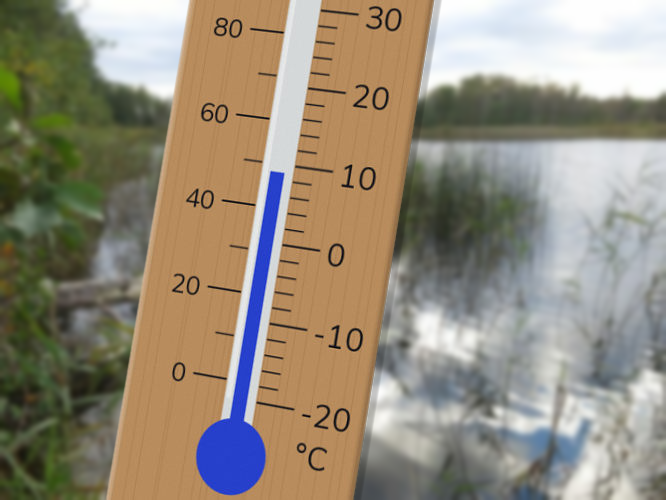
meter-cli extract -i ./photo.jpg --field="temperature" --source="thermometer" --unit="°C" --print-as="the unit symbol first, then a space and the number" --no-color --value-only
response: °C 9
